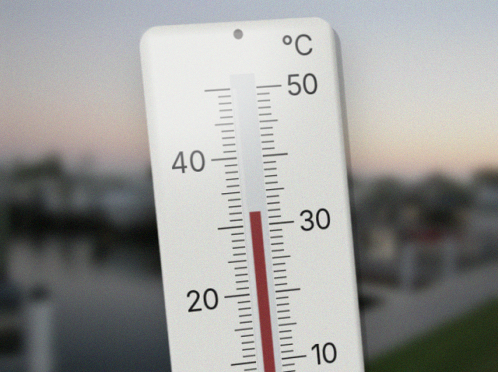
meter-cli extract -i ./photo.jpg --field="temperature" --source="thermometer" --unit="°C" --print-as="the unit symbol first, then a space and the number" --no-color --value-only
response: °C 32
